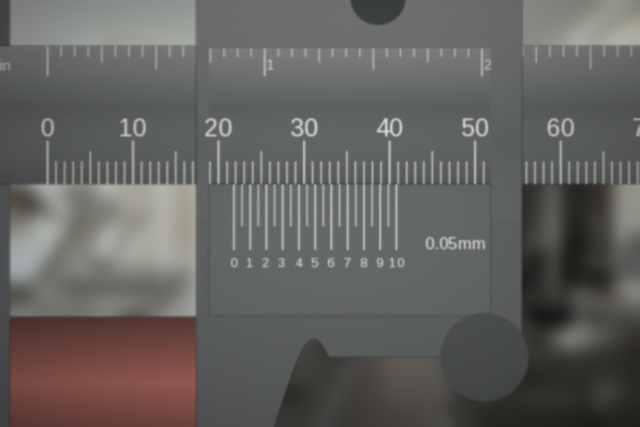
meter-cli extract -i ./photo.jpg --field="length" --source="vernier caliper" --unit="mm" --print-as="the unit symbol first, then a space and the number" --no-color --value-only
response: mm 21.8
